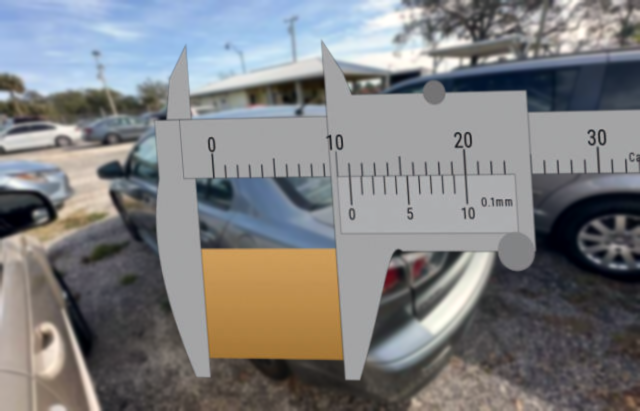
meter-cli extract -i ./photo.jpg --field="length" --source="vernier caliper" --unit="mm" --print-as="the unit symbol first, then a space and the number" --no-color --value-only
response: mm 11.0
